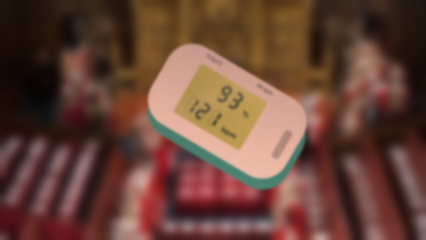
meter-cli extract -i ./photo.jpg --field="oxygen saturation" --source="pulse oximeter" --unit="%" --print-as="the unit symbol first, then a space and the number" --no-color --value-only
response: % 93
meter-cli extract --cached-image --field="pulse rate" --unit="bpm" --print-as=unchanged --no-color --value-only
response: bpm 121
